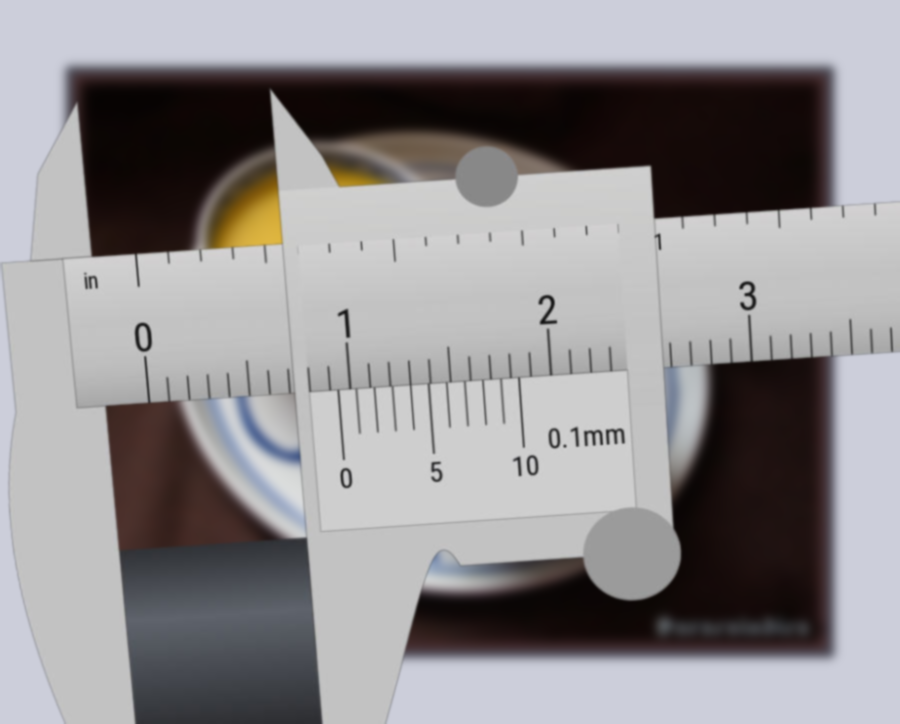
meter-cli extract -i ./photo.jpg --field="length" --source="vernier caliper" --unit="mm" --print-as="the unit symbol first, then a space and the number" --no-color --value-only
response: mm 9.4
